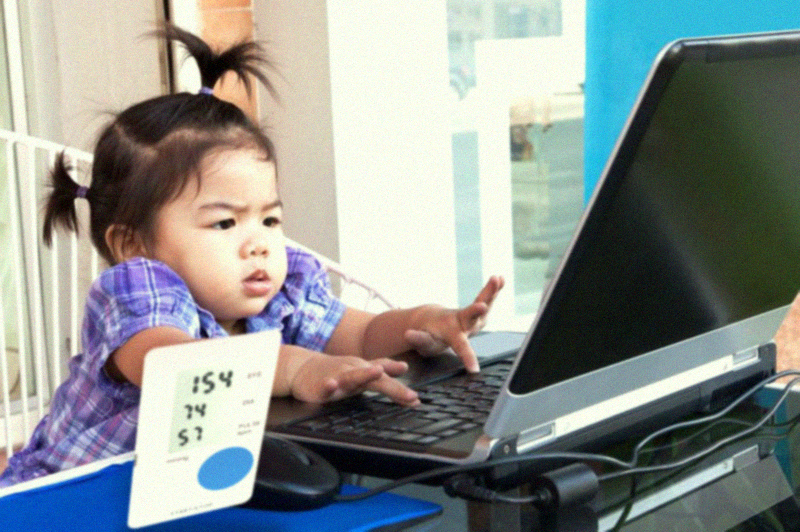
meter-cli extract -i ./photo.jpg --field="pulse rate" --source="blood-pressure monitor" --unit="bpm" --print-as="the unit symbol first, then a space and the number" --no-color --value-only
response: bpm 57
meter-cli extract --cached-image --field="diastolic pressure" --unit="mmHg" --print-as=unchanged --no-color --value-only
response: mmHg 74
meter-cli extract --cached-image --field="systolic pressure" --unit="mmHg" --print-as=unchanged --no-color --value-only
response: mmHg 154
